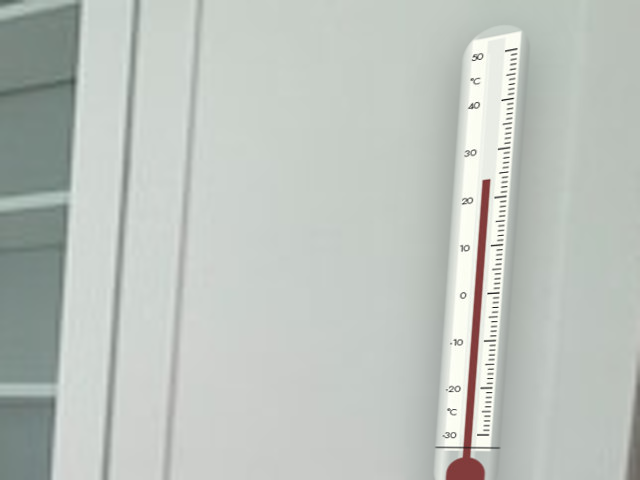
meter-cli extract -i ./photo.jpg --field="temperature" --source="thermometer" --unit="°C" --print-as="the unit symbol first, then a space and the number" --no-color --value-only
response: °C 24
